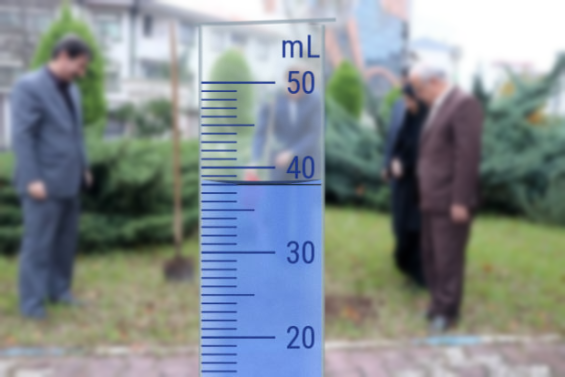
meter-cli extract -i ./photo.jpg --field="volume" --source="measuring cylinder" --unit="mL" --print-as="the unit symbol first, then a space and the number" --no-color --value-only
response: mL 38
